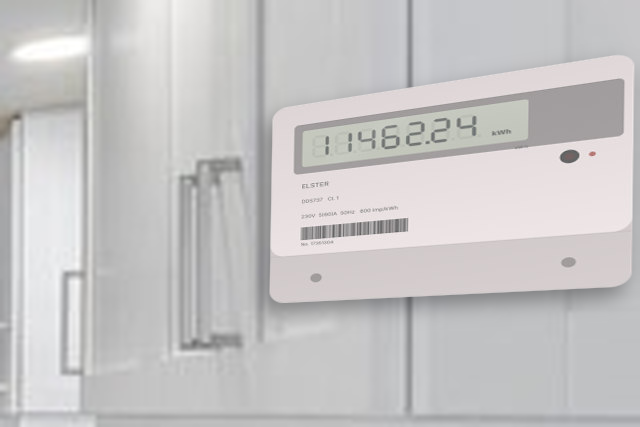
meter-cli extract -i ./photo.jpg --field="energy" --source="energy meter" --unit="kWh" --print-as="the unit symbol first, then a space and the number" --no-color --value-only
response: kWh 11462.24
